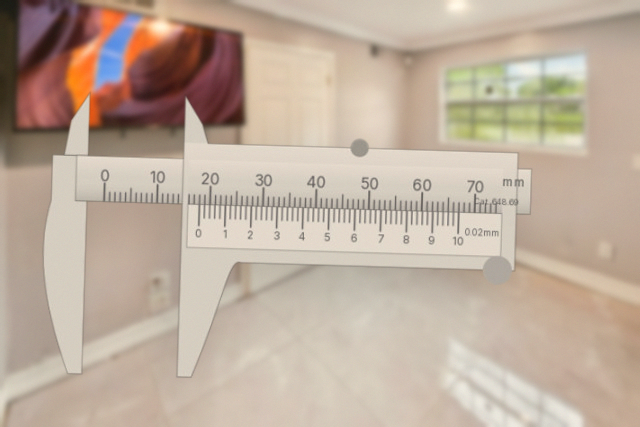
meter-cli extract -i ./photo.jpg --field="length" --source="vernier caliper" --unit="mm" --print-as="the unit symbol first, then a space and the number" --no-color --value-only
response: mm 18.0
